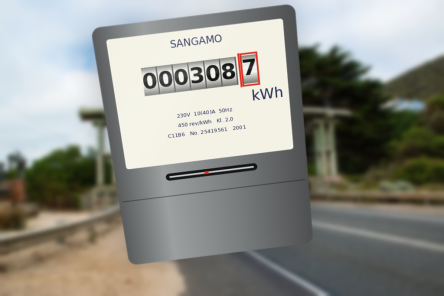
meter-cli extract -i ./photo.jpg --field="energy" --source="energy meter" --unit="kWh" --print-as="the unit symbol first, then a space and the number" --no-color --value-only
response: kWh 308.7
